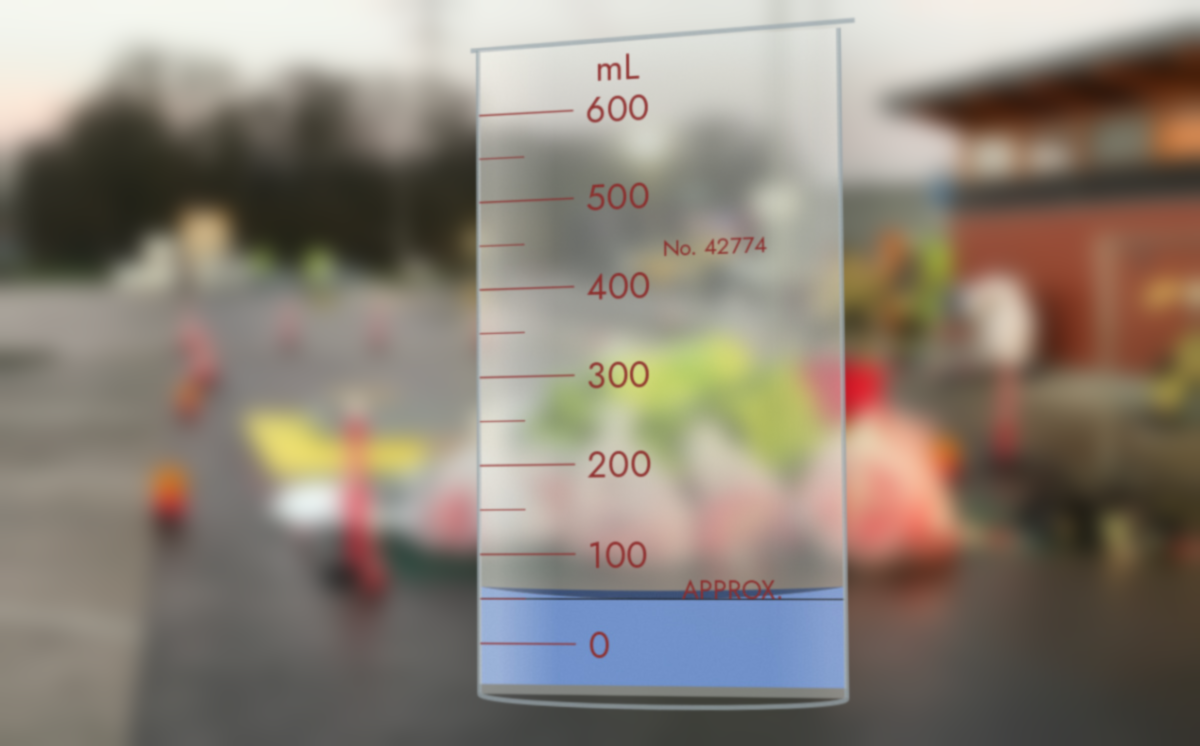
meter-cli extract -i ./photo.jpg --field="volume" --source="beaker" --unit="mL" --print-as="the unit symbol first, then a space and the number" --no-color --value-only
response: mL 50
